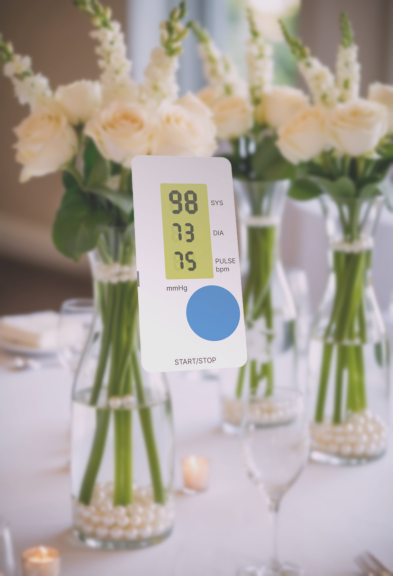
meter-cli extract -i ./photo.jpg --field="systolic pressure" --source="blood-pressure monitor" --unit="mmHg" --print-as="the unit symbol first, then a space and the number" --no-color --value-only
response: mmHg 98
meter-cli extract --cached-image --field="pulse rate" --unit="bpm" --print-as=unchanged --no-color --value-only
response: bpm 75
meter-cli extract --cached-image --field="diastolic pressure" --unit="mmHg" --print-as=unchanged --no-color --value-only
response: mmHg 73
